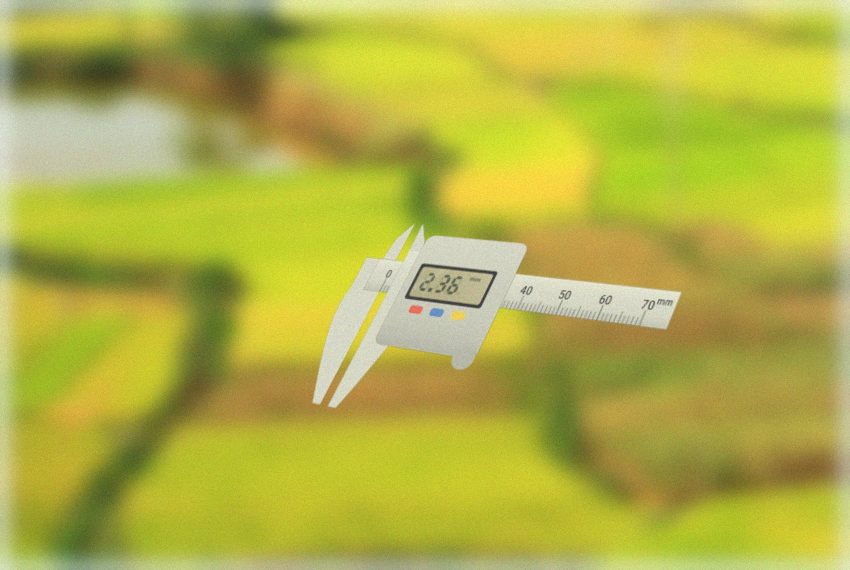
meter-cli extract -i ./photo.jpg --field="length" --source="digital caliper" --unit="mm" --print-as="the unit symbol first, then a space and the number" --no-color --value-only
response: mm 2.36
